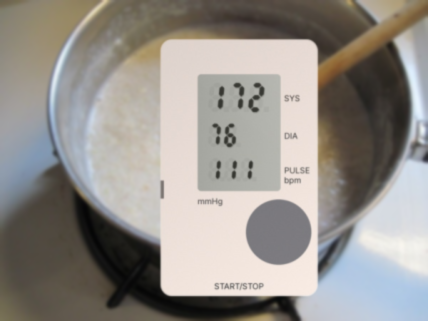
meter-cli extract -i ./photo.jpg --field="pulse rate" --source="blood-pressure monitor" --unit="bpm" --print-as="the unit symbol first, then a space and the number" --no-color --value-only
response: bpm 111
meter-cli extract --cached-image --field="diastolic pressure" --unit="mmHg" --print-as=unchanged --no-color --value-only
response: mmHg 76
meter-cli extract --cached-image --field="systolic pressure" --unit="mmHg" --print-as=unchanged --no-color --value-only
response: mmHg 172
